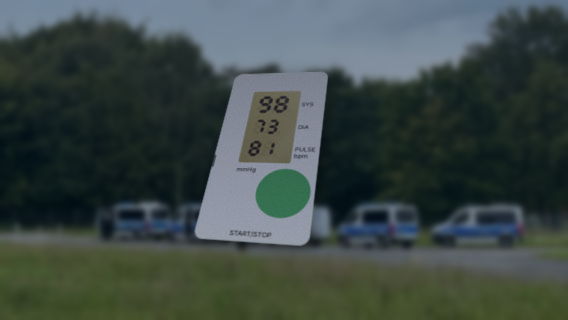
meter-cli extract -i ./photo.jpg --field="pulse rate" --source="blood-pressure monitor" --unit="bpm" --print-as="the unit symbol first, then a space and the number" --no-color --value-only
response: bpm 81
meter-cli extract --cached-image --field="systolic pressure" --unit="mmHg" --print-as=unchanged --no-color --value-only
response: mmHg 98
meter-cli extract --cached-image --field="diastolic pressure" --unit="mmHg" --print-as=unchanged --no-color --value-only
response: mmHg 73
